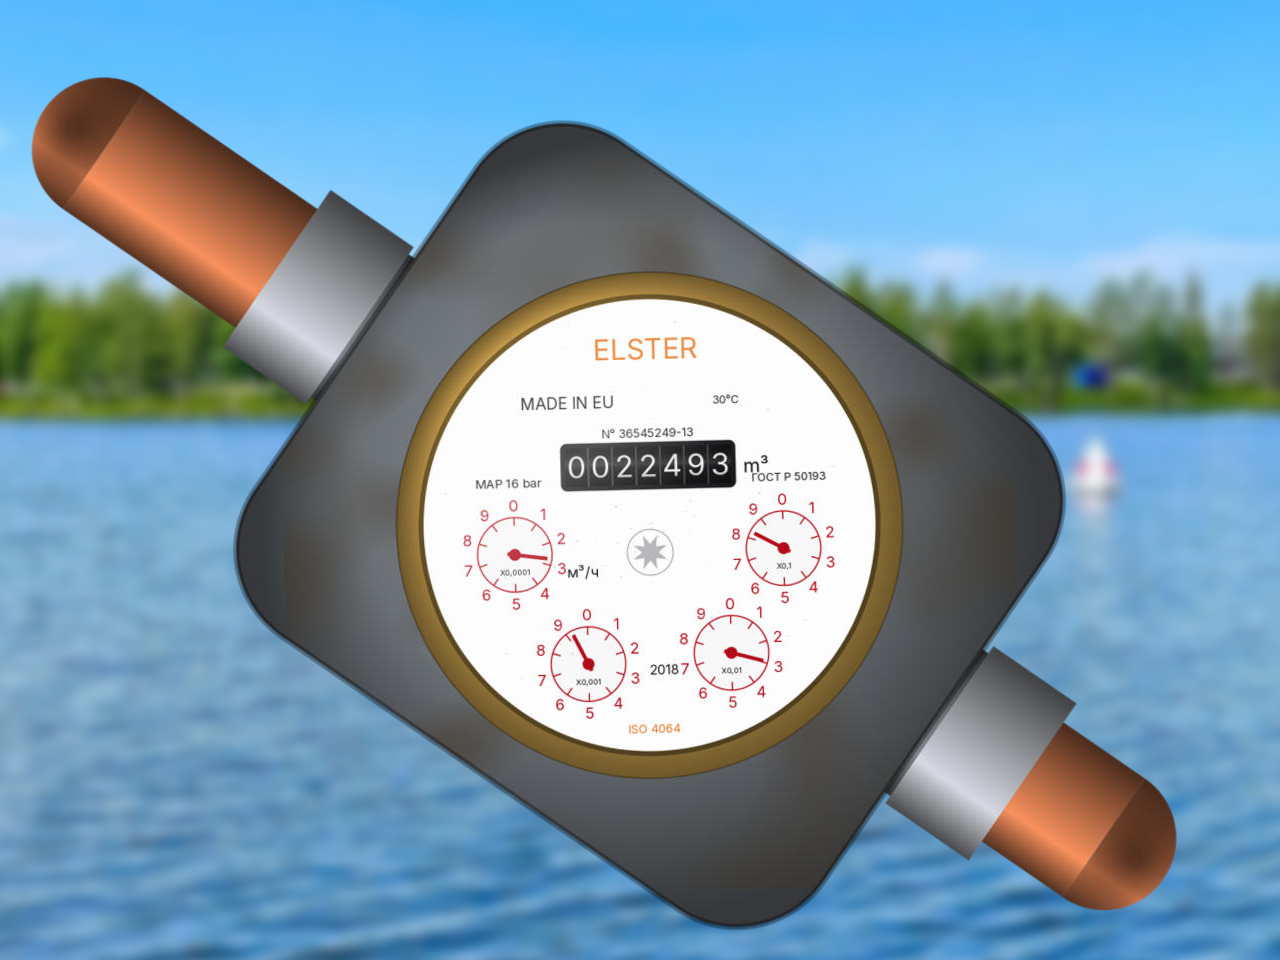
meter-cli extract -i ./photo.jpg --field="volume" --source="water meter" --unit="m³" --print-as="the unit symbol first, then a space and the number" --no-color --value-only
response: m³ 22493.8292
